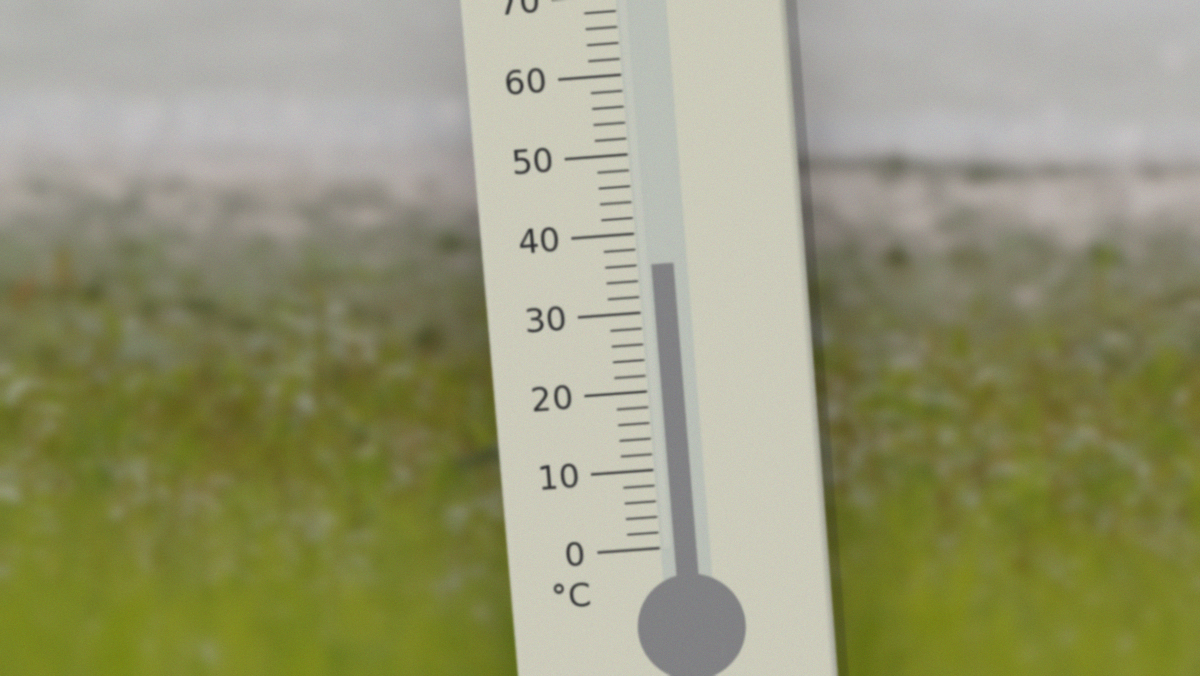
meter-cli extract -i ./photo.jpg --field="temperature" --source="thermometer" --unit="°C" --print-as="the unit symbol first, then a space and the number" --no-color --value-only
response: °C 36
